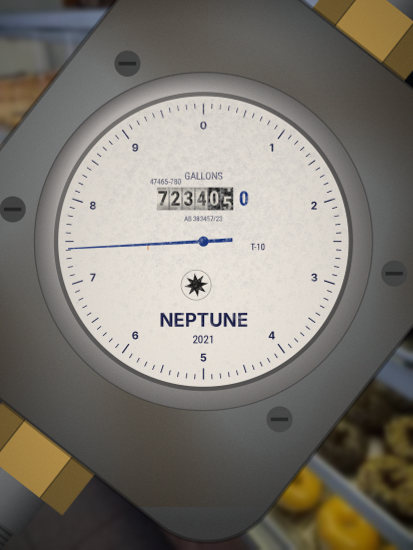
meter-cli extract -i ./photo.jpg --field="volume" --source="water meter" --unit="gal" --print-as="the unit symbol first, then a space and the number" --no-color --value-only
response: gal 7234047.4
